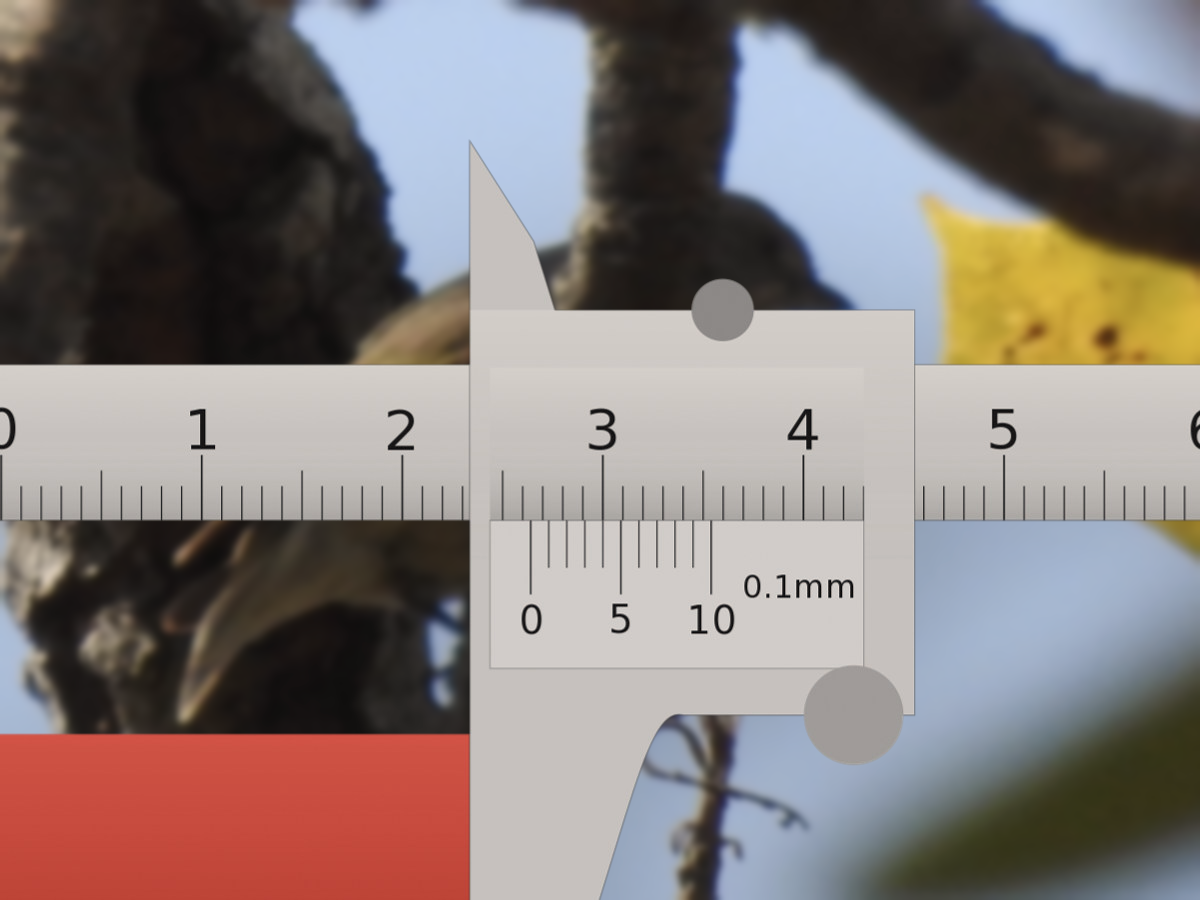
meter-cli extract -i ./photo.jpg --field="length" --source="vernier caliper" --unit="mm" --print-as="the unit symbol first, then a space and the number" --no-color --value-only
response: mm 26.4
